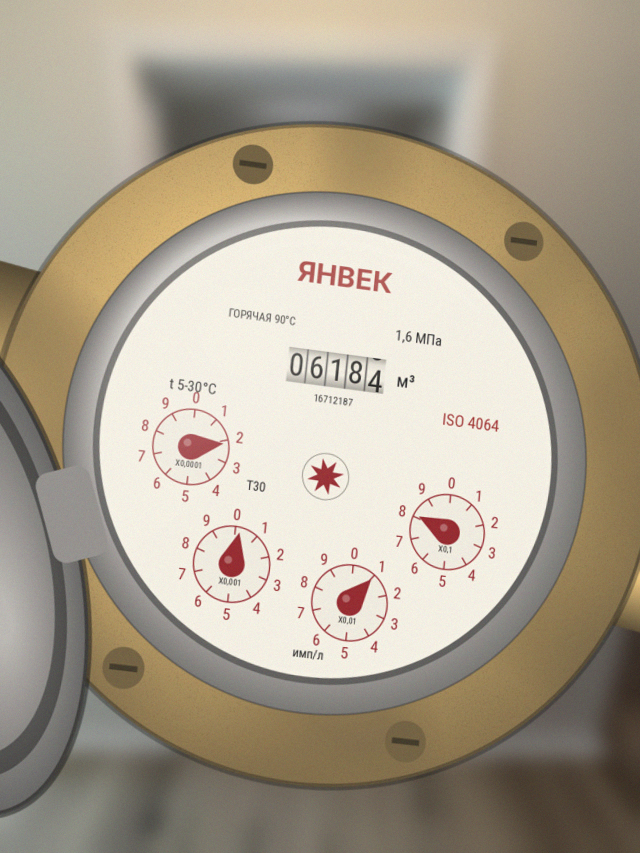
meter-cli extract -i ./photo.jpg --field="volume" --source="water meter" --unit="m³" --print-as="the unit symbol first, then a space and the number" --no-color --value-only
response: m³ 6183.8102
